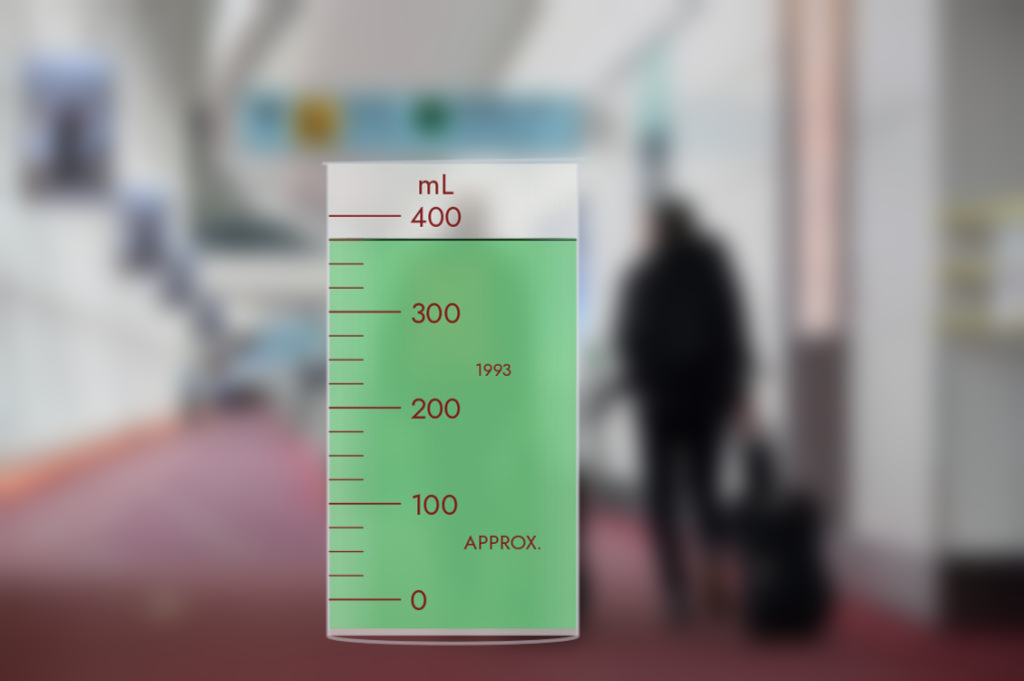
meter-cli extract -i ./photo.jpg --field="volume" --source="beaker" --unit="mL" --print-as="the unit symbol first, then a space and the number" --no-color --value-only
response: mL 375
